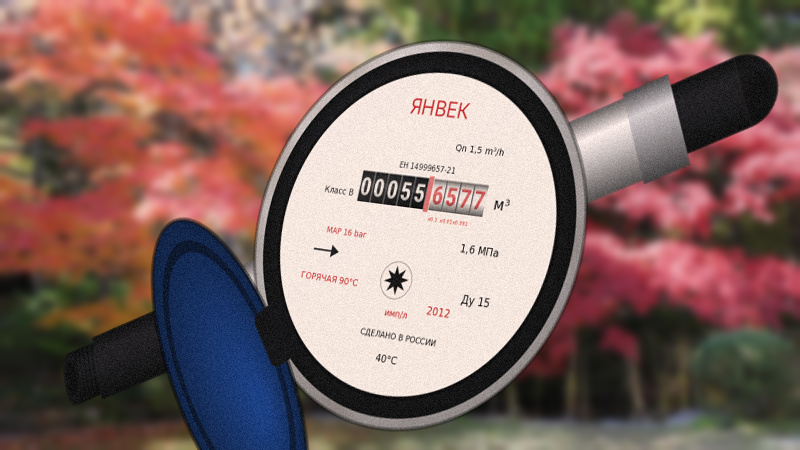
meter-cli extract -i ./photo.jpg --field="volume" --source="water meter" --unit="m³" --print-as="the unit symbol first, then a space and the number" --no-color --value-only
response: m³ 55.6577
